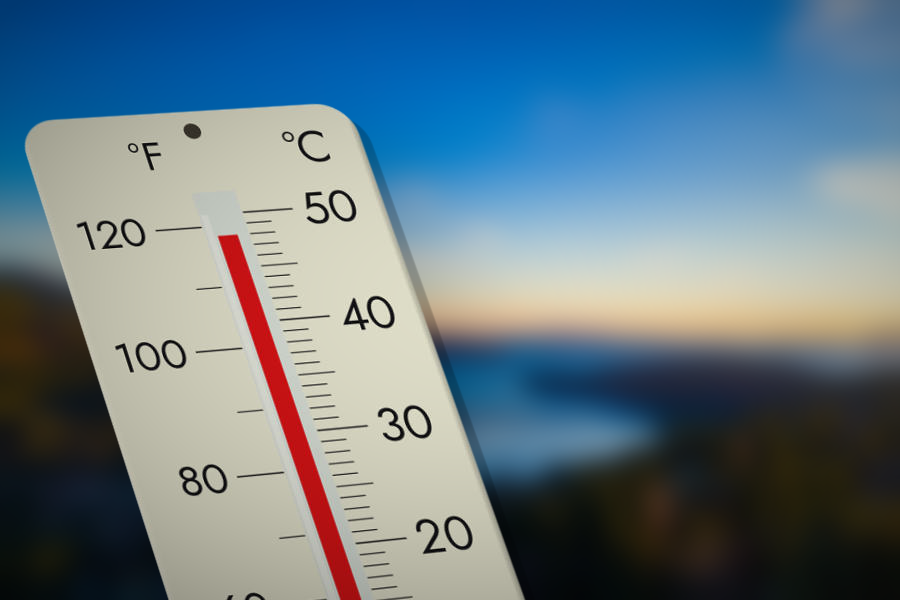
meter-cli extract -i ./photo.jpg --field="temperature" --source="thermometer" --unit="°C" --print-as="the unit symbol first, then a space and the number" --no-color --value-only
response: °C 48
